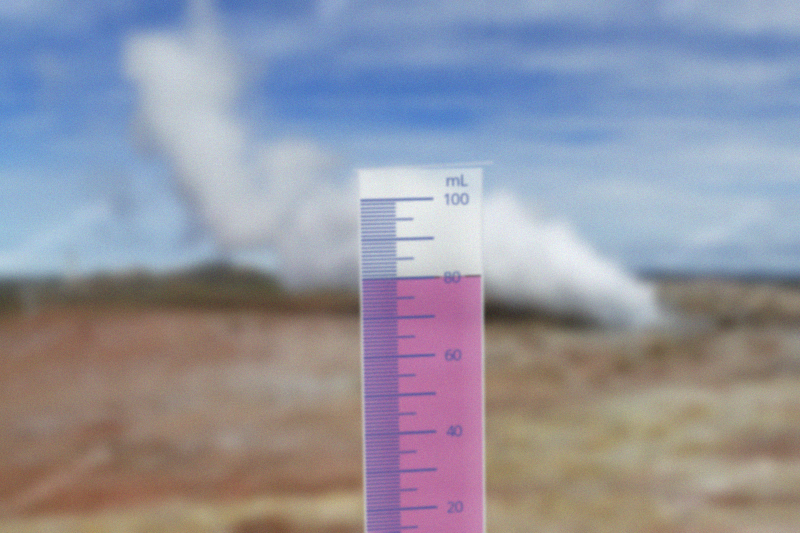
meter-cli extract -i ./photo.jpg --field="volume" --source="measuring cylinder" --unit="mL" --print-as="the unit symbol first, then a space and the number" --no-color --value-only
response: mL 80
